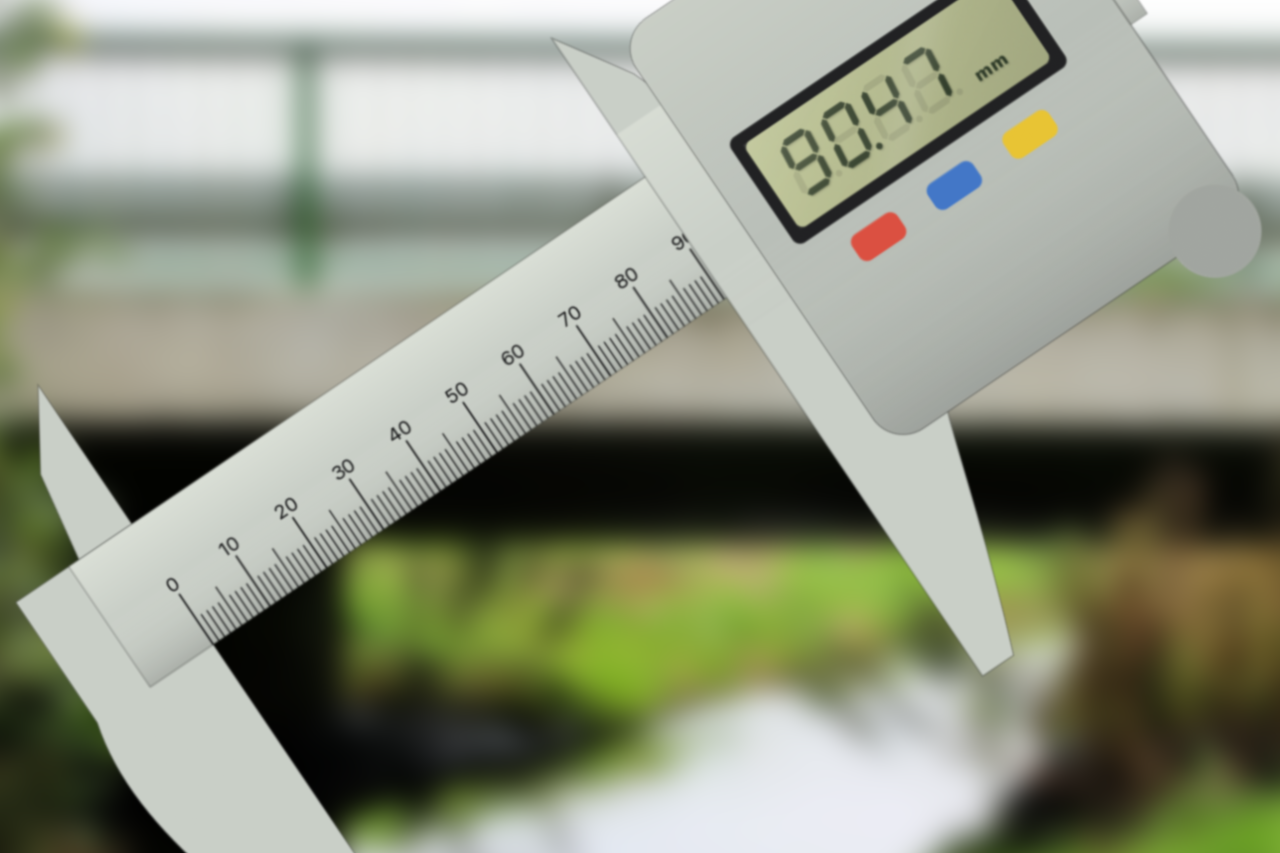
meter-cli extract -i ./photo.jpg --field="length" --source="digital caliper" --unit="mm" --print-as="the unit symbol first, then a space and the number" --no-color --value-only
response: mm 90.47
